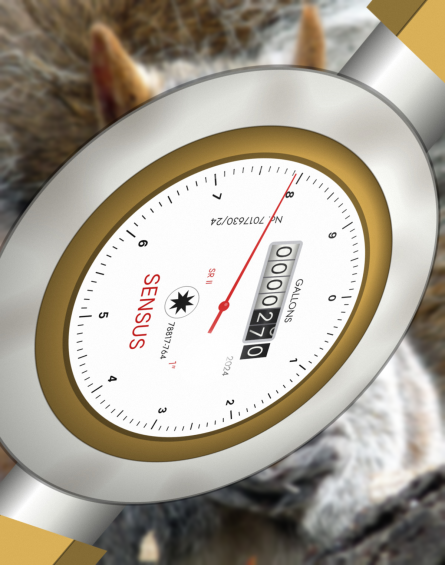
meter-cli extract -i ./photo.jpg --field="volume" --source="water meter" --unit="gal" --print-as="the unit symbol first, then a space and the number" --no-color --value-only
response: gal 267.9
